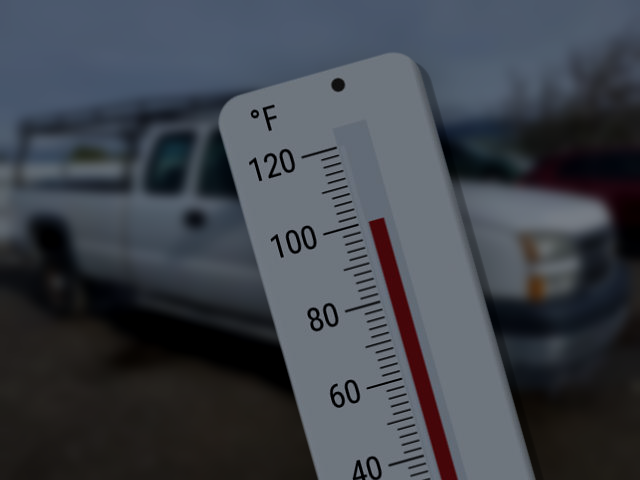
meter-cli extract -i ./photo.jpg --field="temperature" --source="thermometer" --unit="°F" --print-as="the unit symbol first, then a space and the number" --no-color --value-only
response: °F 100
